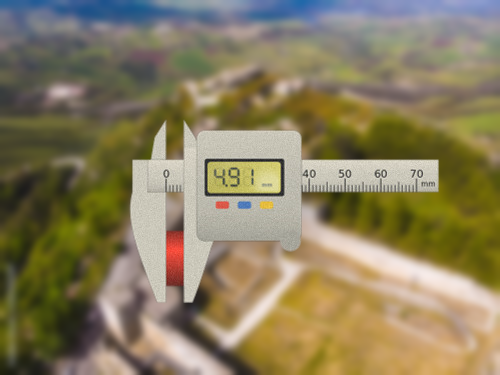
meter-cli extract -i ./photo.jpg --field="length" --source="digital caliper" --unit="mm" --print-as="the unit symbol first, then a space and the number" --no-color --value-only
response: mm 4.91
